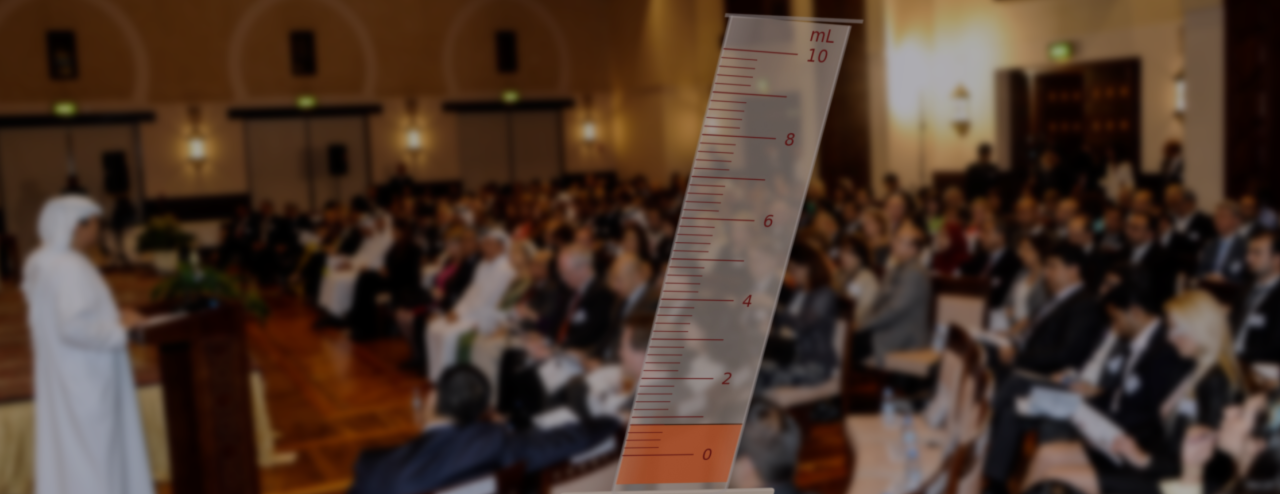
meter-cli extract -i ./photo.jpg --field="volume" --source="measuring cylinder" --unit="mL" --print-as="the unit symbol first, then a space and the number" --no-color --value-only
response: mL 0.8
